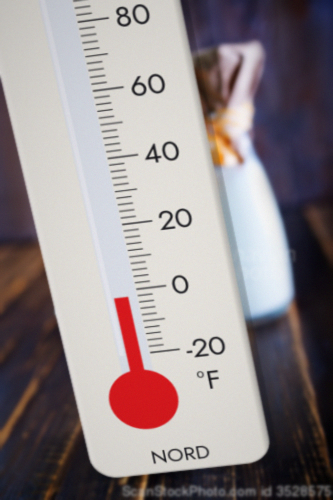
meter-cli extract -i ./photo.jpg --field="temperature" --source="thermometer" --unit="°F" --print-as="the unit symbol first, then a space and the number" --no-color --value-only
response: °F -2
